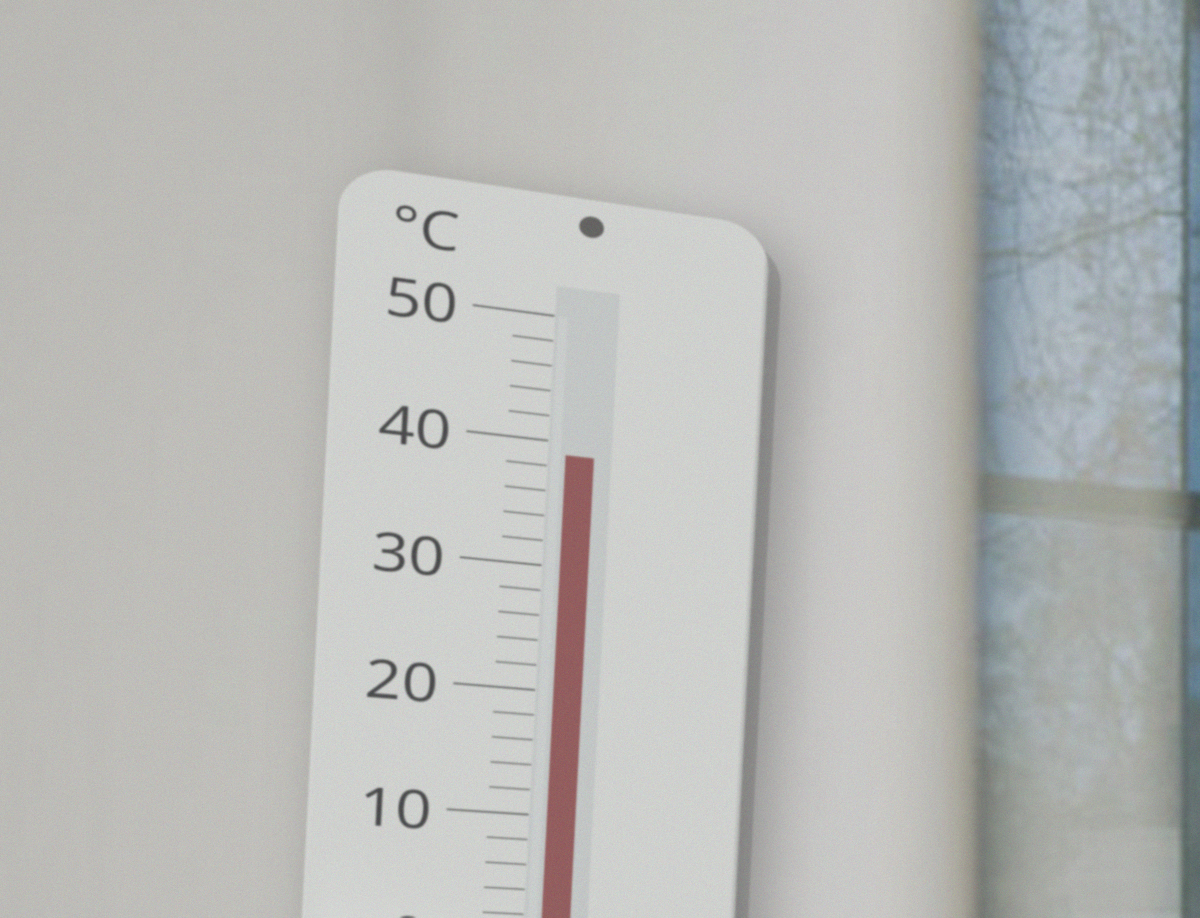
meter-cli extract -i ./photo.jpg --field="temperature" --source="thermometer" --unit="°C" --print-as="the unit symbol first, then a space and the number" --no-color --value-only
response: °C 39
